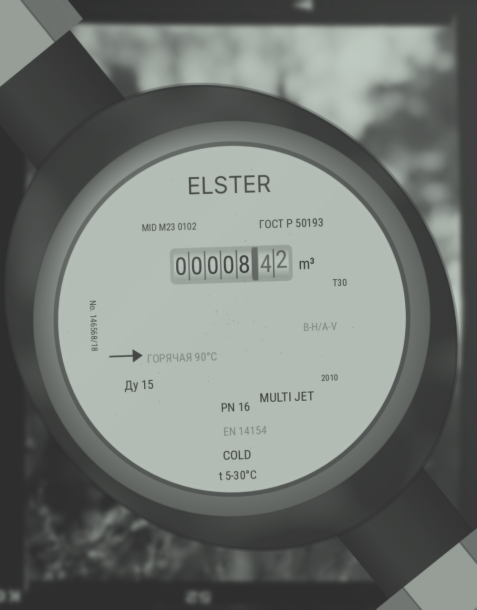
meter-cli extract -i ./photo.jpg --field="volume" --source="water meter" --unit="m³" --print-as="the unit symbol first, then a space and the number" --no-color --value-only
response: m³ 8.42
